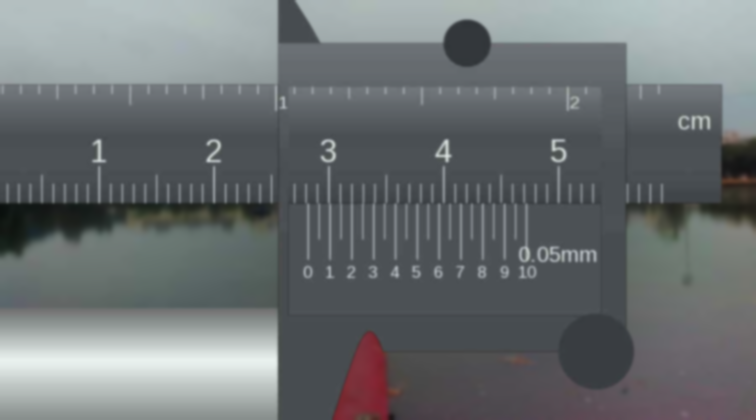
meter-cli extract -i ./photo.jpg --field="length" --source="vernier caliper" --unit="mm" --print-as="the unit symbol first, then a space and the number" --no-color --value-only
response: mm 28.2
